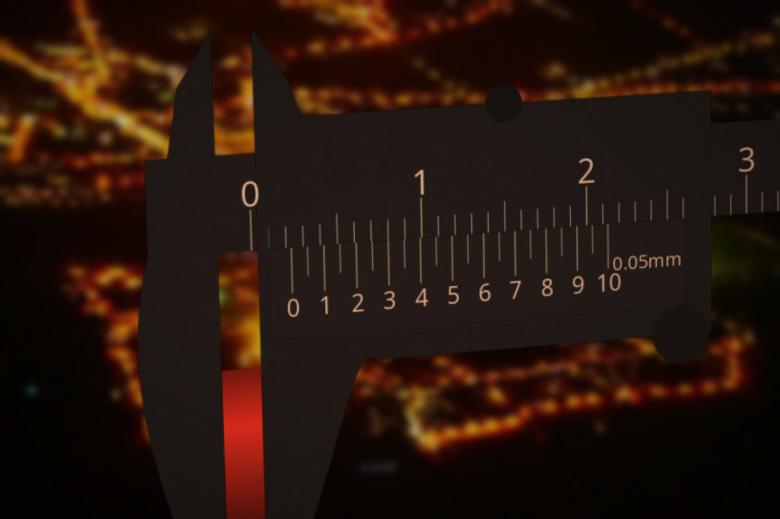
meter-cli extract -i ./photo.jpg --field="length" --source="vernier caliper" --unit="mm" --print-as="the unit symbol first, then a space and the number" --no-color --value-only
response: mm 2.3
